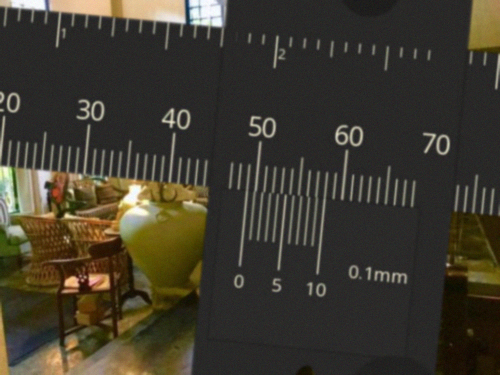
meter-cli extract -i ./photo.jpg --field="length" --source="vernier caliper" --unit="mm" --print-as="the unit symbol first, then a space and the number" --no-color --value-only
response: mm 49.0
